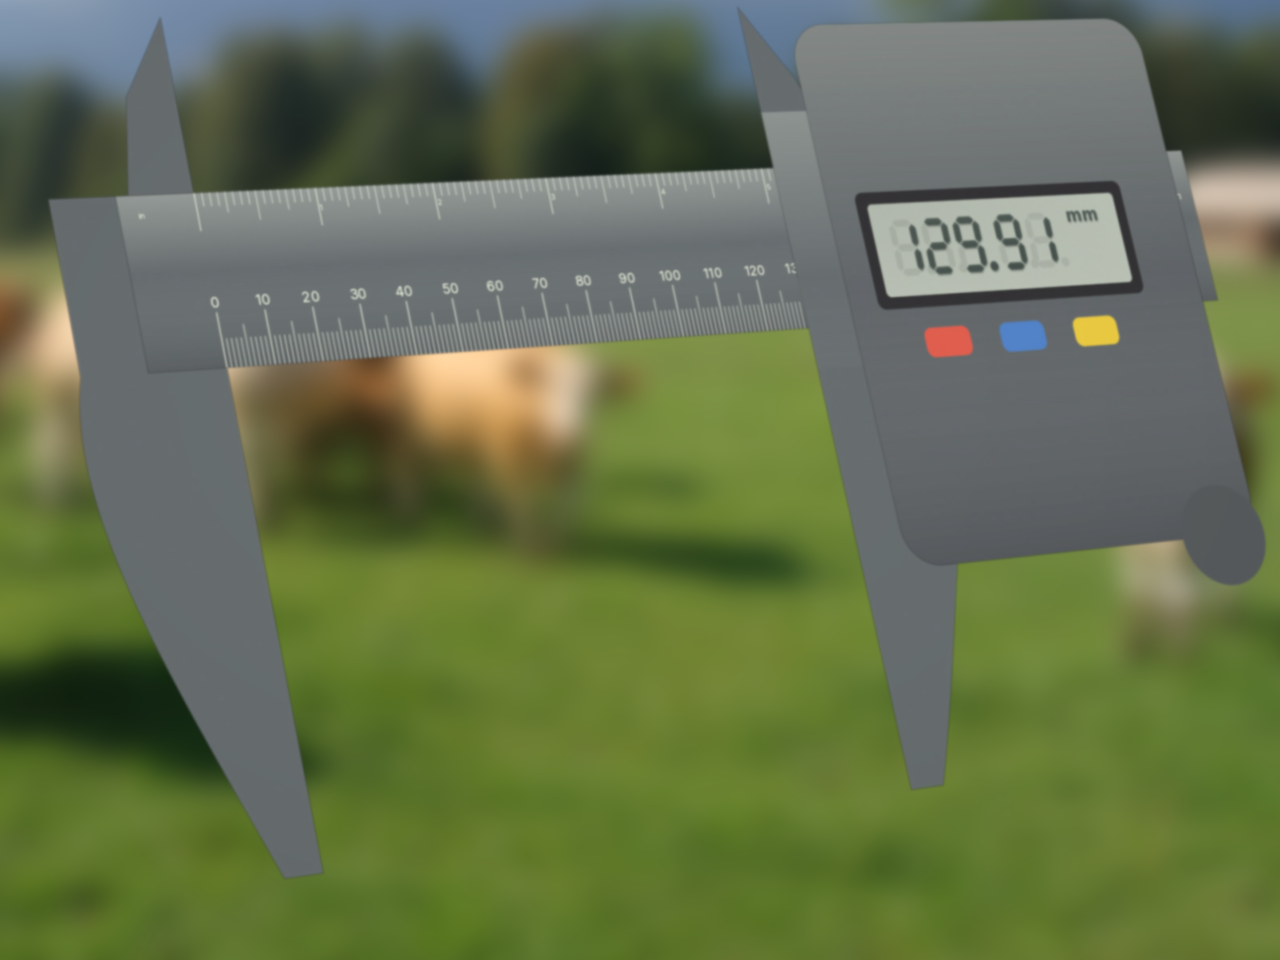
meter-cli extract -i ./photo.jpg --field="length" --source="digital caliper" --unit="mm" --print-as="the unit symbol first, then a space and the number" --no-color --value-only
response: mm 129.91
